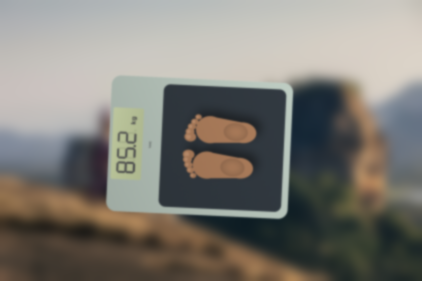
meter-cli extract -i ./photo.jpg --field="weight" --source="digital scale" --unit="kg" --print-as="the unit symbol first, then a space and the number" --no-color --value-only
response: kg 85.2
